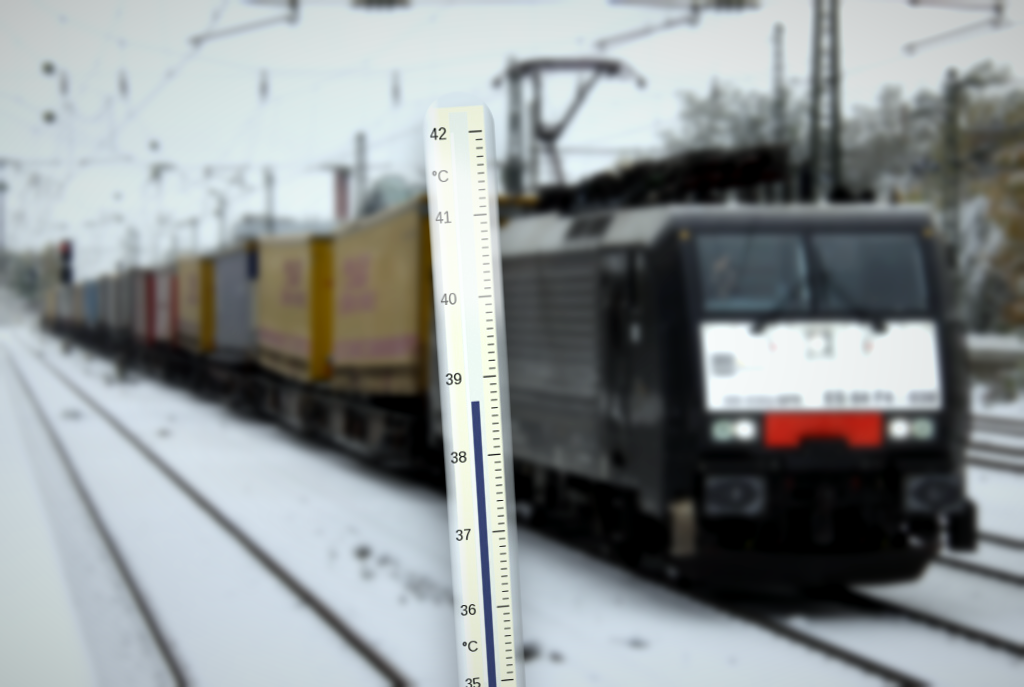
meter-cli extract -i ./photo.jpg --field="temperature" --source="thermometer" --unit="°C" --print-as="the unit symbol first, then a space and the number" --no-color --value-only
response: °C 38.7
